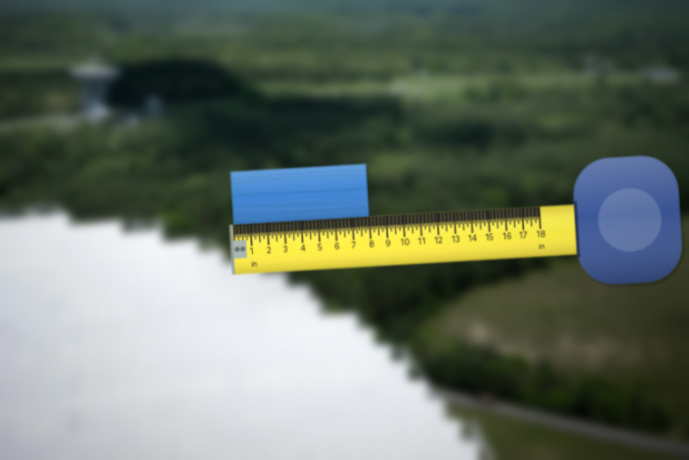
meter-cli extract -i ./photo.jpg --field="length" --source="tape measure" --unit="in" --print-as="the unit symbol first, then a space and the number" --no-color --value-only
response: in 8
